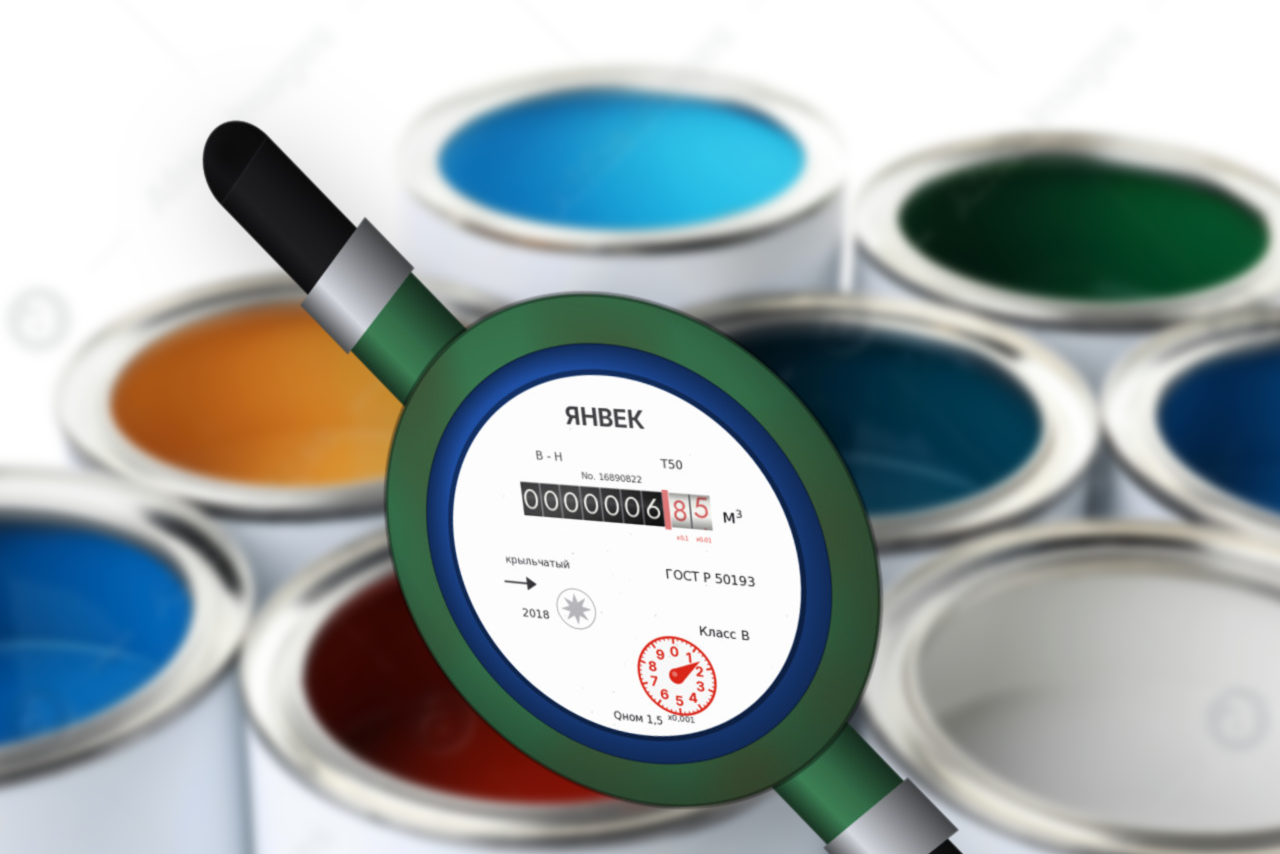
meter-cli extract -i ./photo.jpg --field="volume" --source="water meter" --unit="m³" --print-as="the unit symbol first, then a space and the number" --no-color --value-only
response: m³ 6.851
